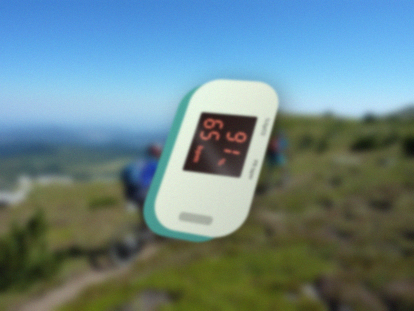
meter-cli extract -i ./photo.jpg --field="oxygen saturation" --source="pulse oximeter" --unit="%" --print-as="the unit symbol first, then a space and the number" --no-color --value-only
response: % 91
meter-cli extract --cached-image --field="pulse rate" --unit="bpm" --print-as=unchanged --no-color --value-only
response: bpm 65
